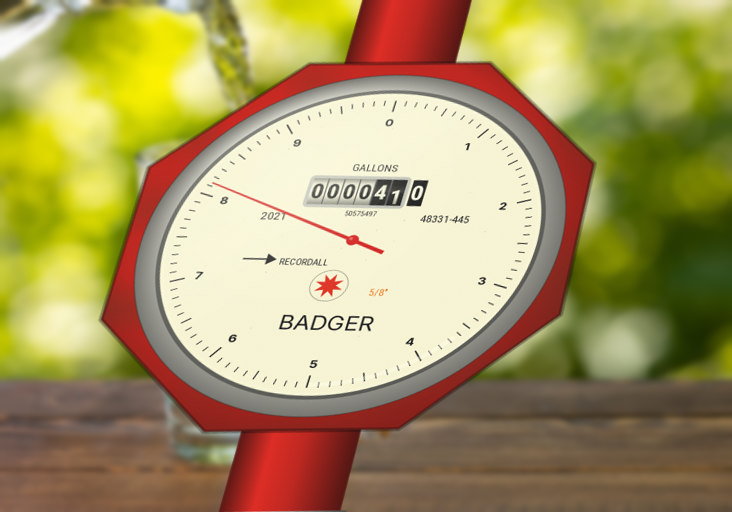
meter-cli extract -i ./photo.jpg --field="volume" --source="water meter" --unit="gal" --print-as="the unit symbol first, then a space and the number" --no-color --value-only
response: gal 408.1
